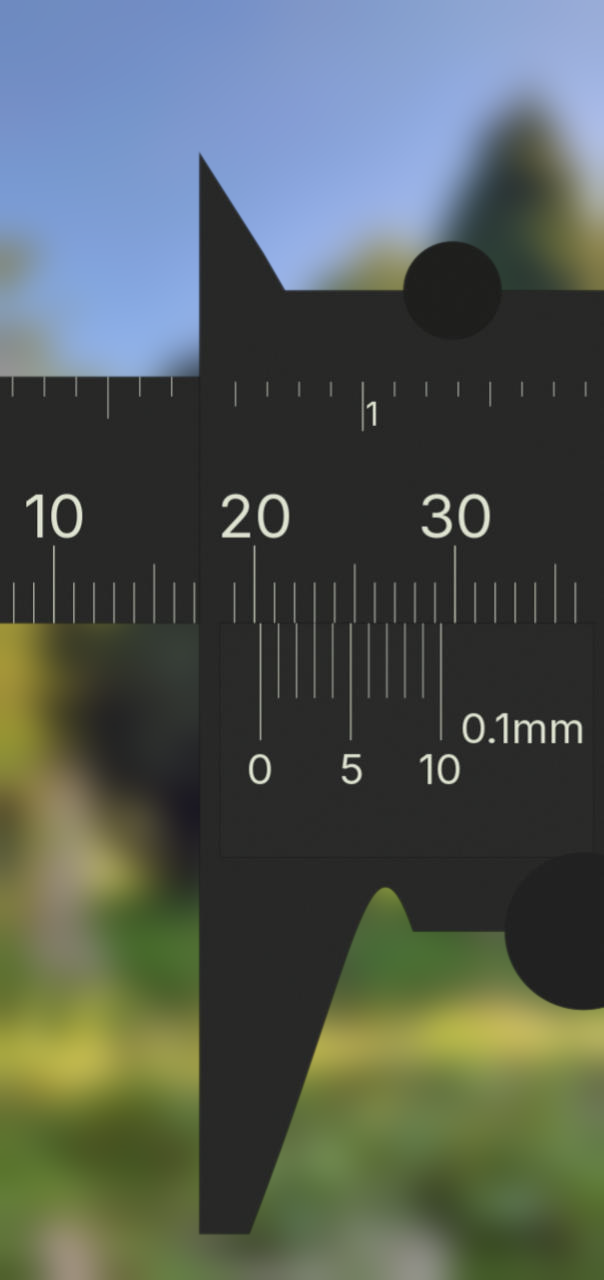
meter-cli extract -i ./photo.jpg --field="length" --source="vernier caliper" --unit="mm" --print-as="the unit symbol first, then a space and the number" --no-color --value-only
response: mm 20.3
